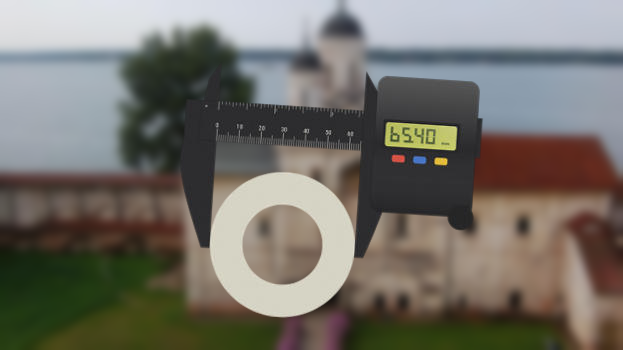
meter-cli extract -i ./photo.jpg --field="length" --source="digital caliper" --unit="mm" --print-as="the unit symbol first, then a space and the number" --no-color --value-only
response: mm 65.40
